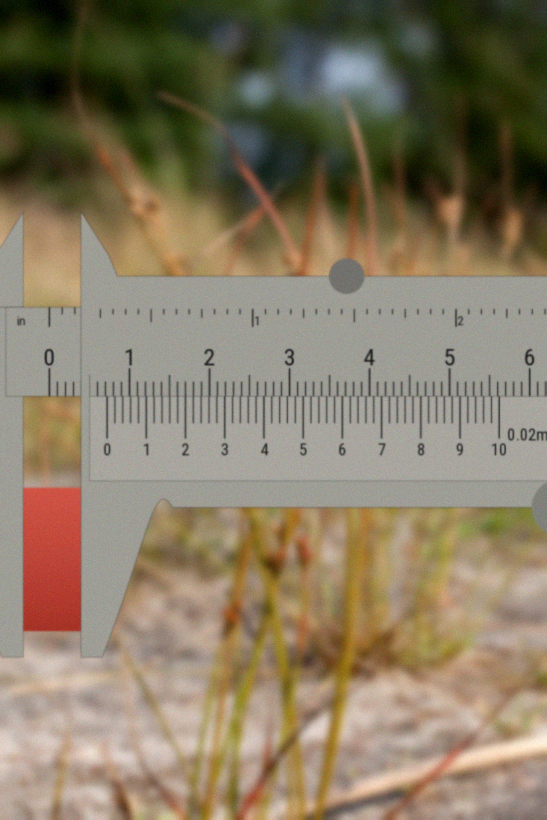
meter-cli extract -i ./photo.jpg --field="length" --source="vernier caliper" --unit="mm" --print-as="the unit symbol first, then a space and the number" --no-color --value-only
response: mm 7.2
